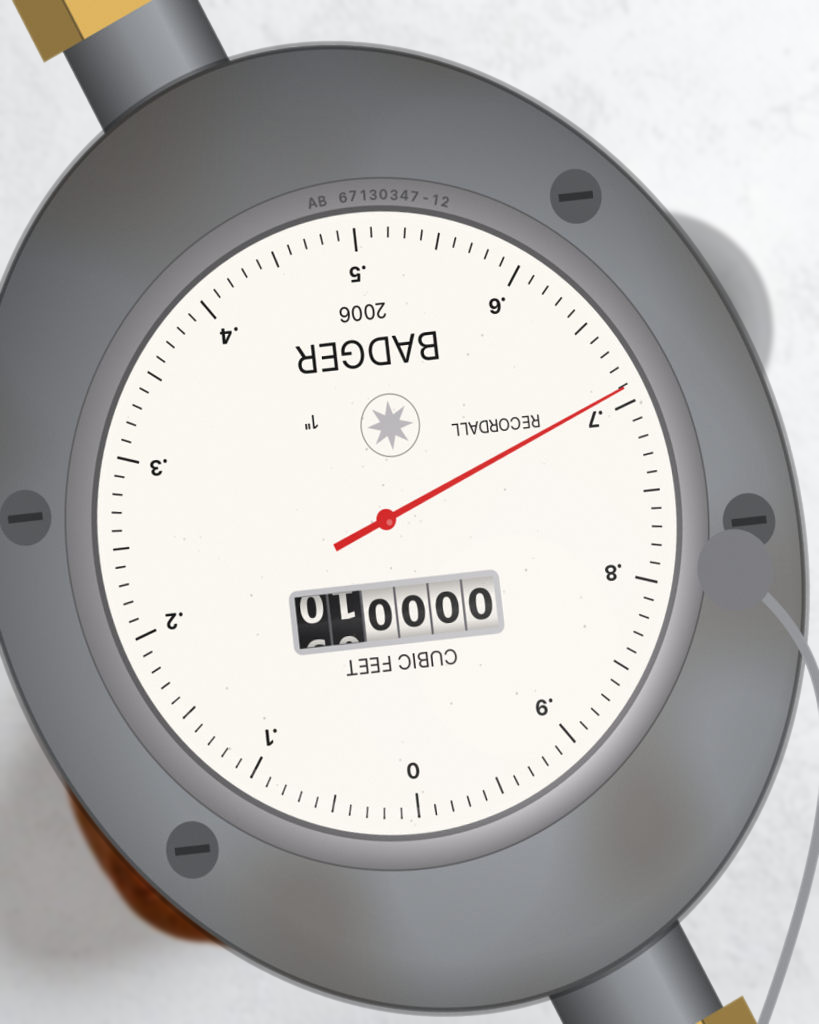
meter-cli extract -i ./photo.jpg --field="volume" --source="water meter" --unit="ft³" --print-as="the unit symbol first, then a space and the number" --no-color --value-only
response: ft³ 9.69
